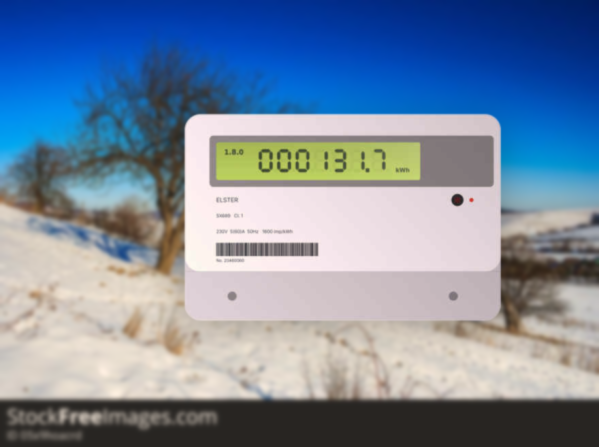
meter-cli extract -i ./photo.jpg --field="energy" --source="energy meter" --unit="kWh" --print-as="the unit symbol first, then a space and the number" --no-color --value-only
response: kWh 131.7
